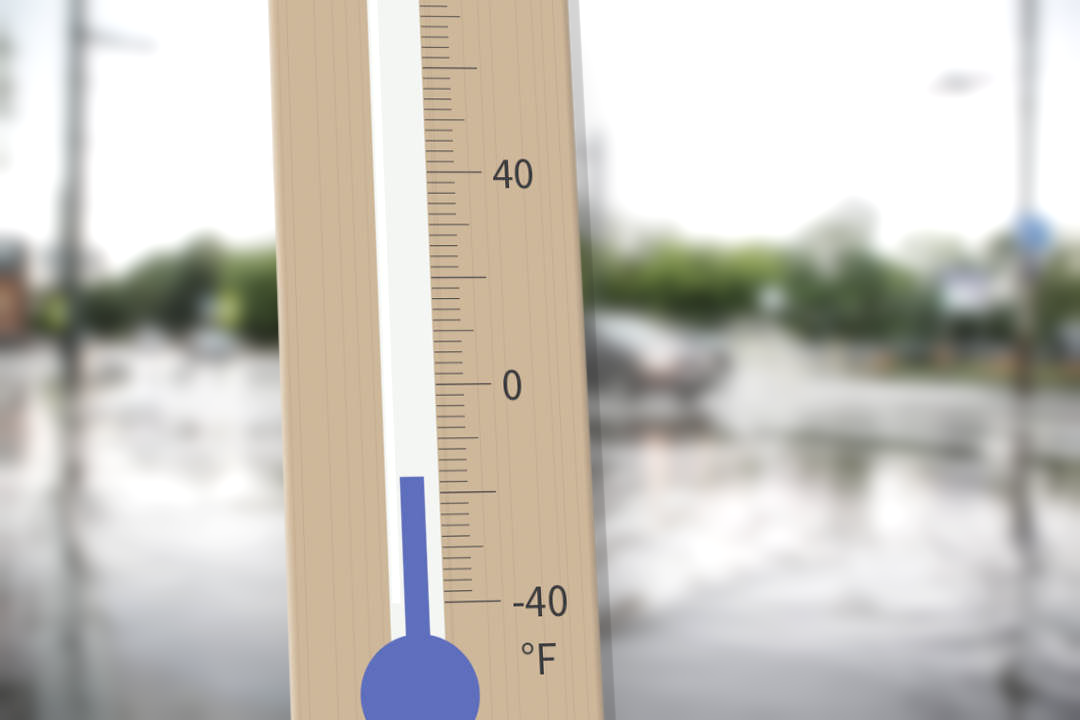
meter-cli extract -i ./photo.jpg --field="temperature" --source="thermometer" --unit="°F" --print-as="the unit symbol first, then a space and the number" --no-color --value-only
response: °F -17
